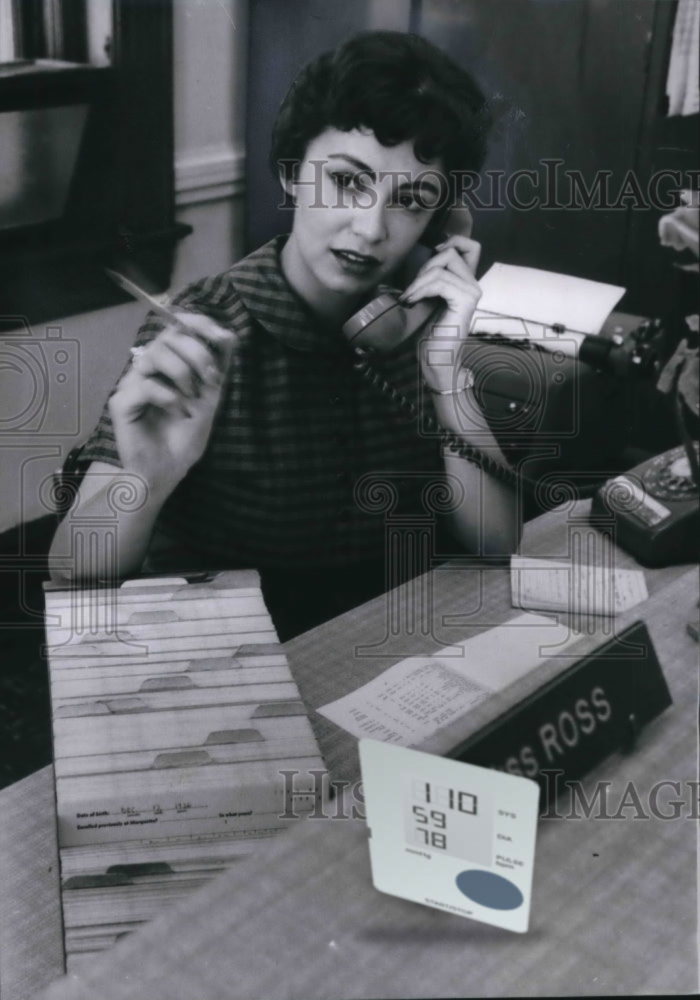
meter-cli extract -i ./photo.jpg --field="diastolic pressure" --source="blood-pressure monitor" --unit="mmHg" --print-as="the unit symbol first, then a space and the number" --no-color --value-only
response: mmHg 59
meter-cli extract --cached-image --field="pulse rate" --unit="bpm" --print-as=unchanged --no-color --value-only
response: bpm 78
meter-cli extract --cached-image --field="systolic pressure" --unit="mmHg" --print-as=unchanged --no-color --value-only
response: mmHg 110
